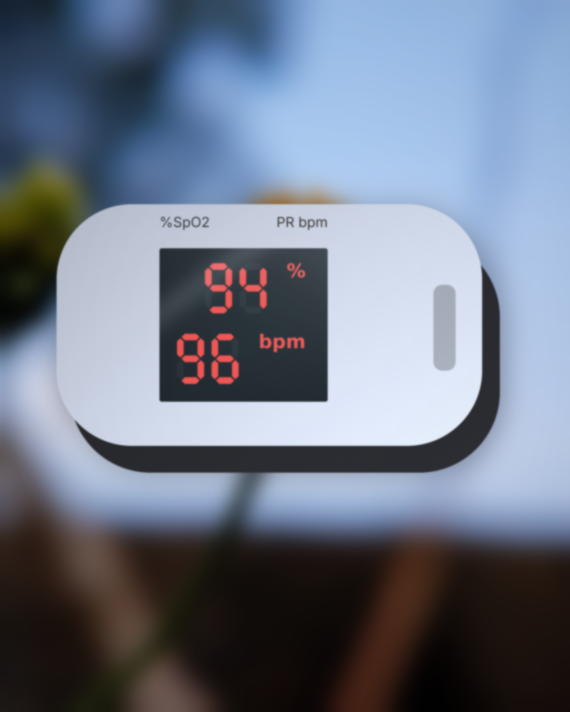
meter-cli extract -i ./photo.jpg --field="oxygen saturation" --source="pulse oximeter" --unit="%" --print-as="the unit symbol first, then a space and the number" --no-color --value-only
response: % 94
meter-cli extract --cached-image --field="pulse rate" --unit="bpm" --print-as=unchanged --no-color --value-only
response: bpm 96
